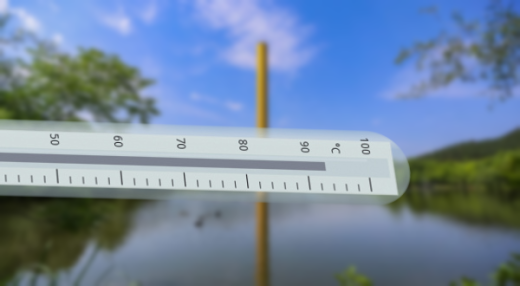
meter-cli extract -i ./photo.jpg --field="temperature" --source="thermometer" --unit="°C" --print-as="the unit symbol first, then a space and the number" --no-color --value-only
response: °C 93
